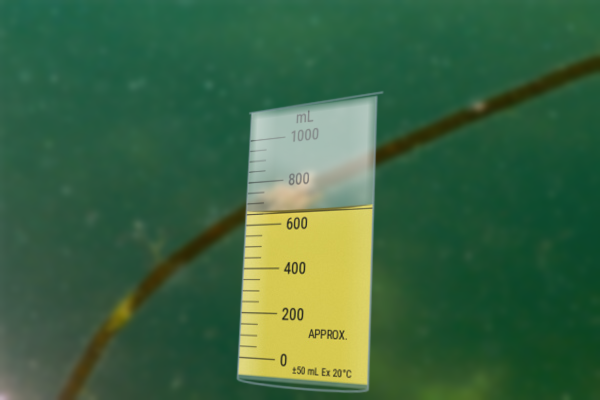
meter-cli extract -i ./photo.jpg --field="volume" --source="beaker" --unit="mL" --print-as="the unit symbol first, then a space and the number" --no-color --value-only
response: mL 650
